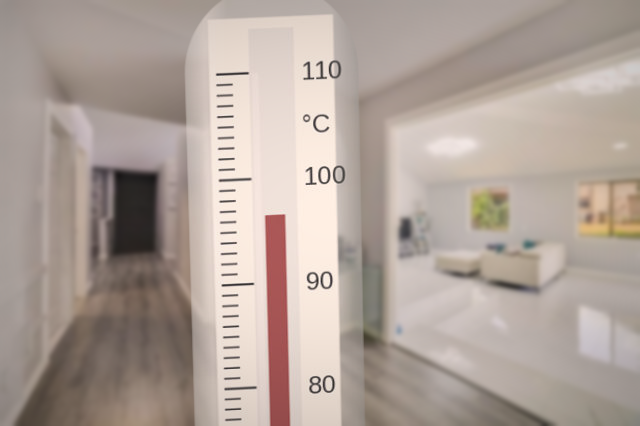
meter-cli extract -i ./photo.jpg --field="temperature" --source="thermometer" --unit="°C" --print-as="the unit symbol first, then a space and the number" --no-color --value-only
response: °C 96.5
